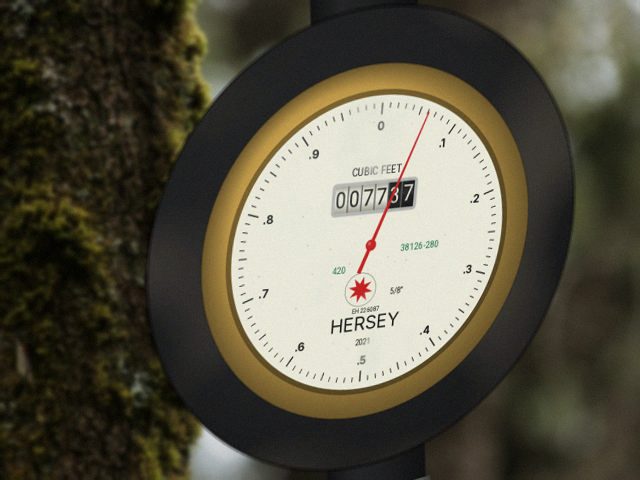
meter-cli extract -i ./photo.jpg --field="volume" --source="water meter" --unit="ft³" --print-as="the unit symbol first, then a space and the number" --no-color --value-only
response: ft³ 7737.06
